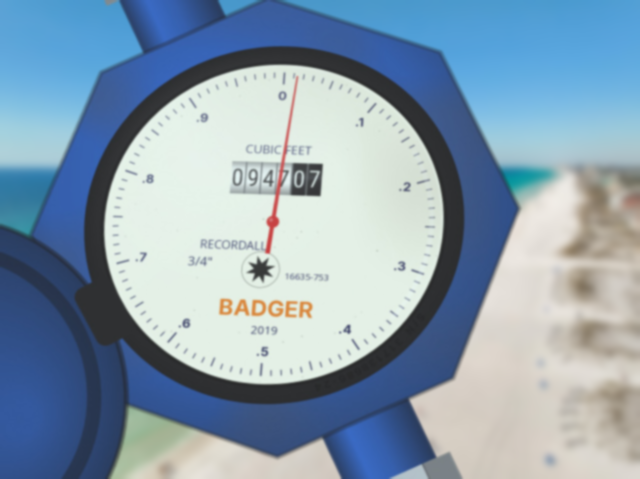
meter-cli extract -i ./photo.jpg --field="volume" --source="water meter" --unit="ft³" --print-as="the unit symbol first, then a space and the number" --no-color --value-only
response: ft³ 94707.01
